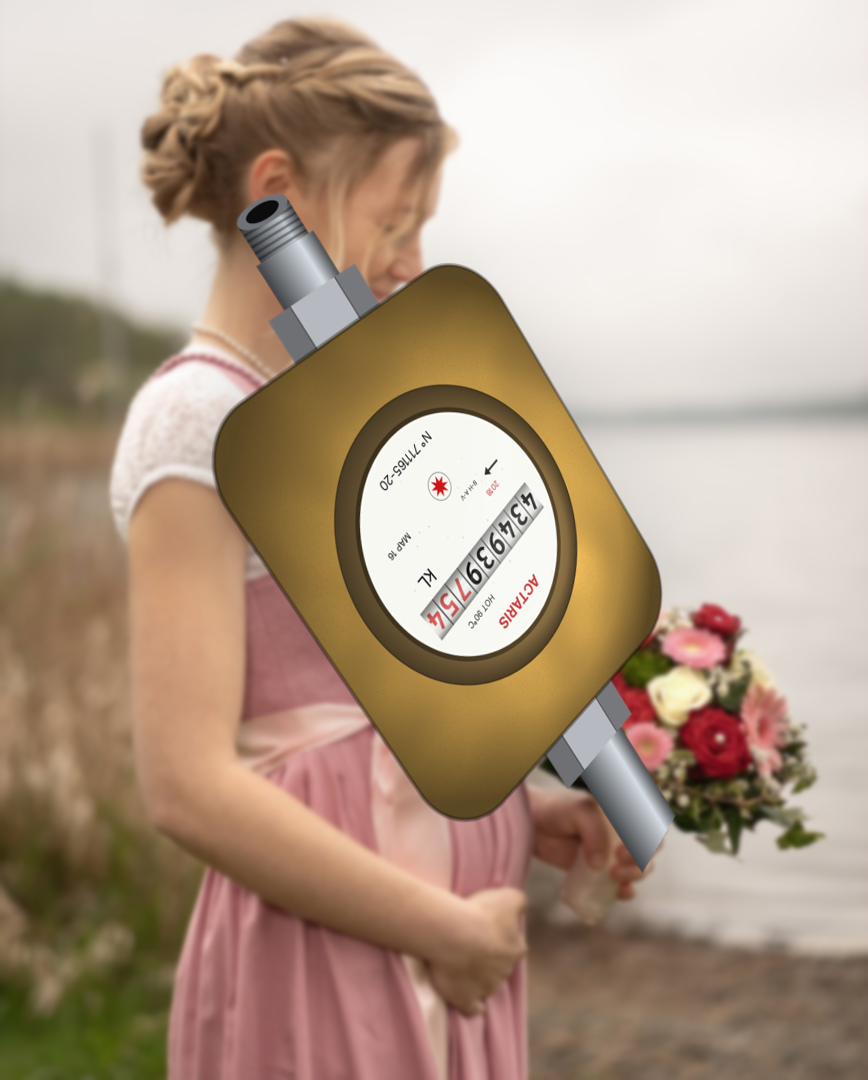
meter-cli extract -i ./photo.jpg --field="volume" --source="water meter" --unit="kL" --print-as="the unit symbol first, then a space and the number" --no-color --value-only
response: kL 434939.754
